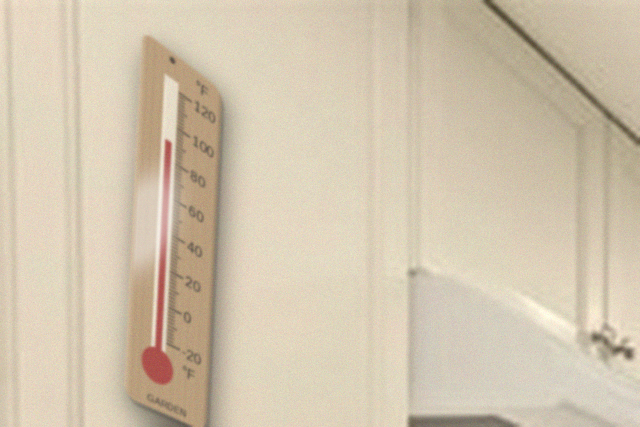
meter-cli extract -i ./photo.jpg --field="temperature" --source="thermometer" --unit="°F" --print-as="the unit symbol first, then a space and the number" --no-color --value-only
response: °F 90
